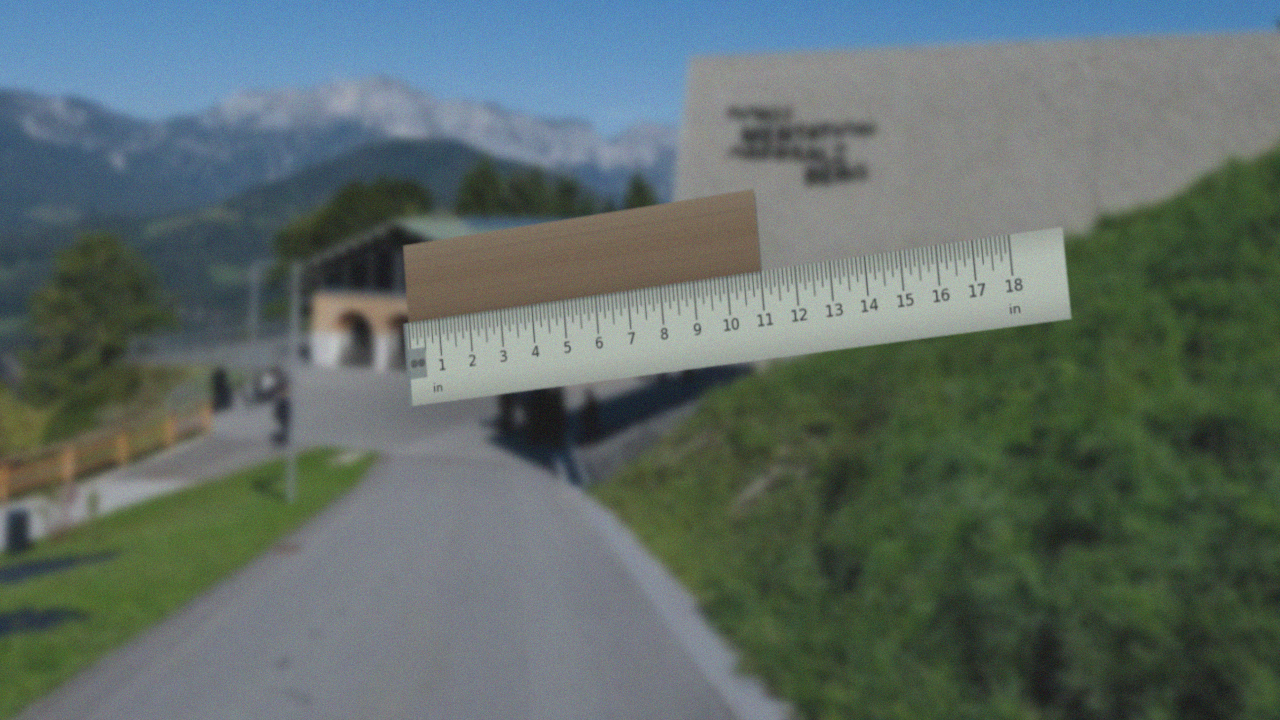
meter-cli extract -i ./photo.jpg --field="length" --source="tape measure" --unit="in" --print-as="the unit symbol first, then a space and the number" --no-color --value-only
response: in 11
